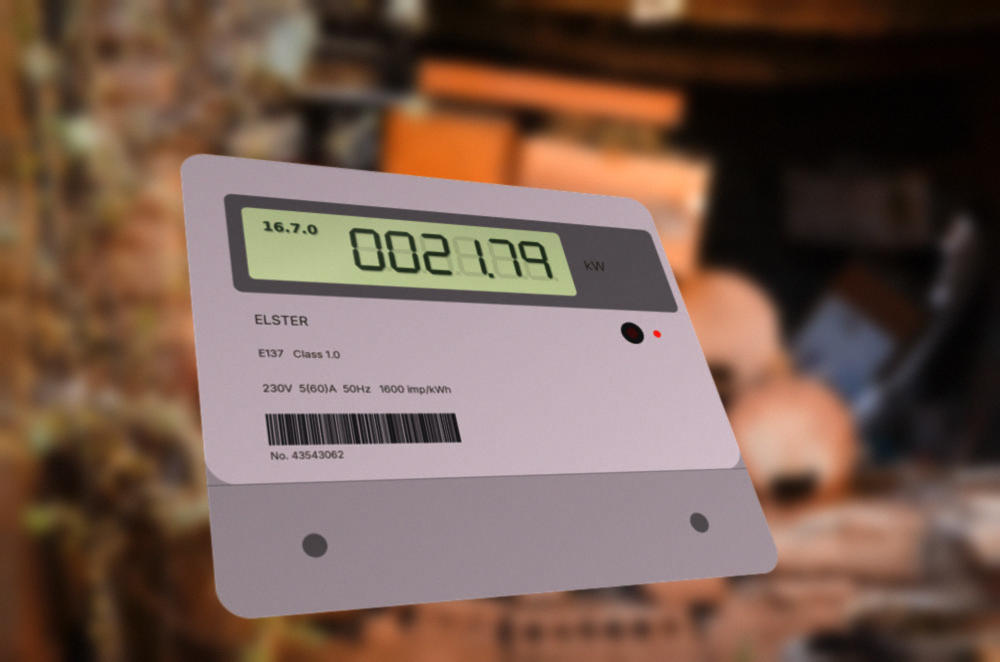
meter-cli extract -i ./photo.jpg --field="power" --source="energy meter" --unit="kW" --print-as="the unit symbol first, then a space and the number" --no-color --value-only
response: kW 21.79
